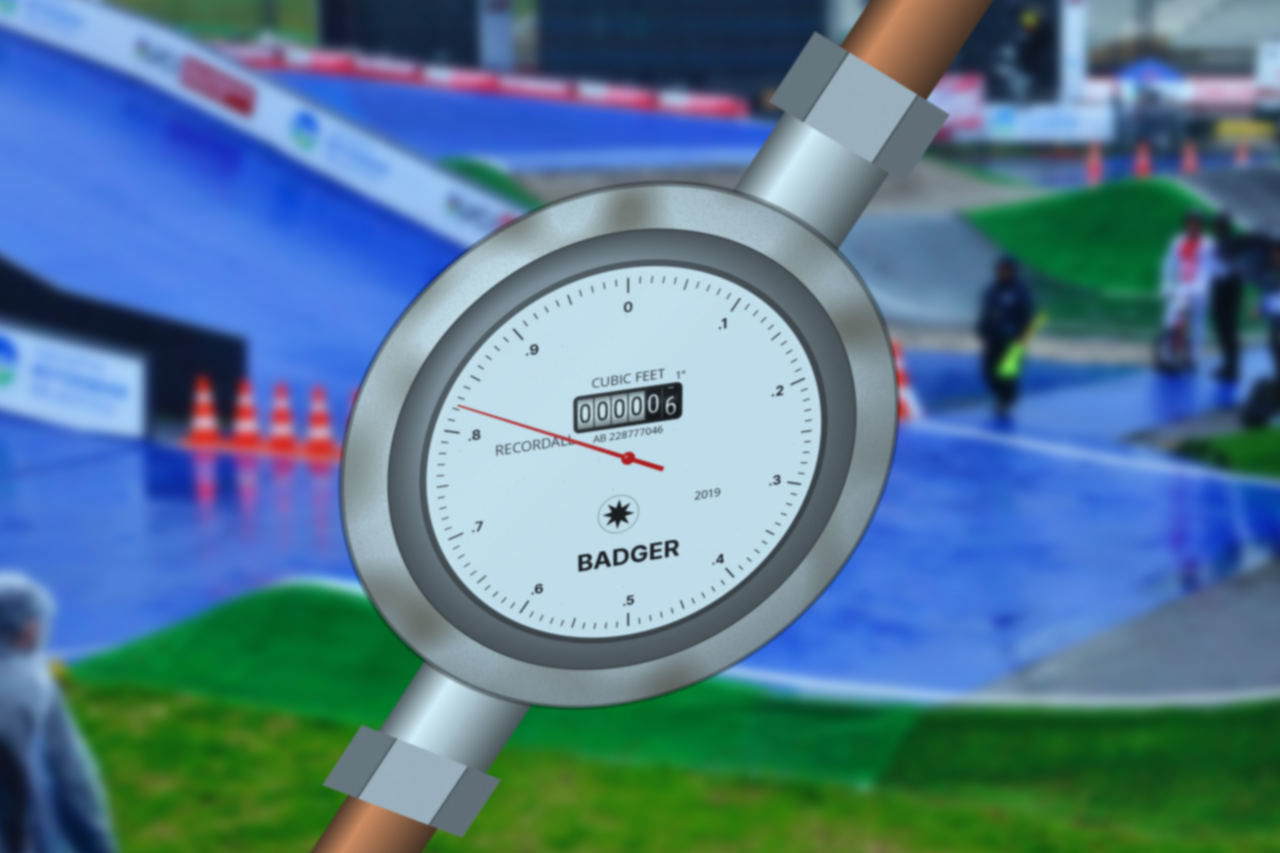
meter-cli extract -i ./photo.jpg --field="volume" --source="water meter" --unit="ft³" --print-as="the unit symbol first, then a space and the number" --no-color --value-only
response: ft³ 5.82
